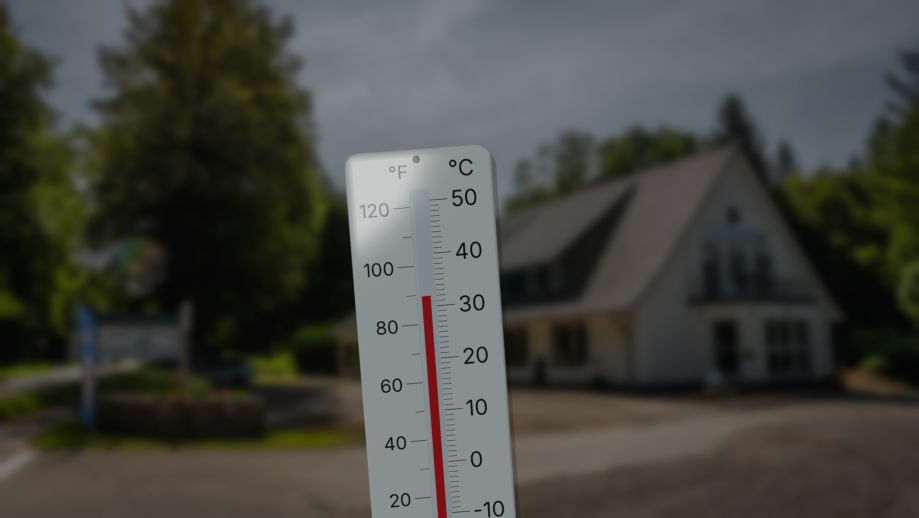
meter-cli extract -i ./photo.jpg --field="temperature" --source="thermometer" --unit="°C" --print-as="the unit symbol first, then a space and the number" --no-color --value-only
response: °C 32
